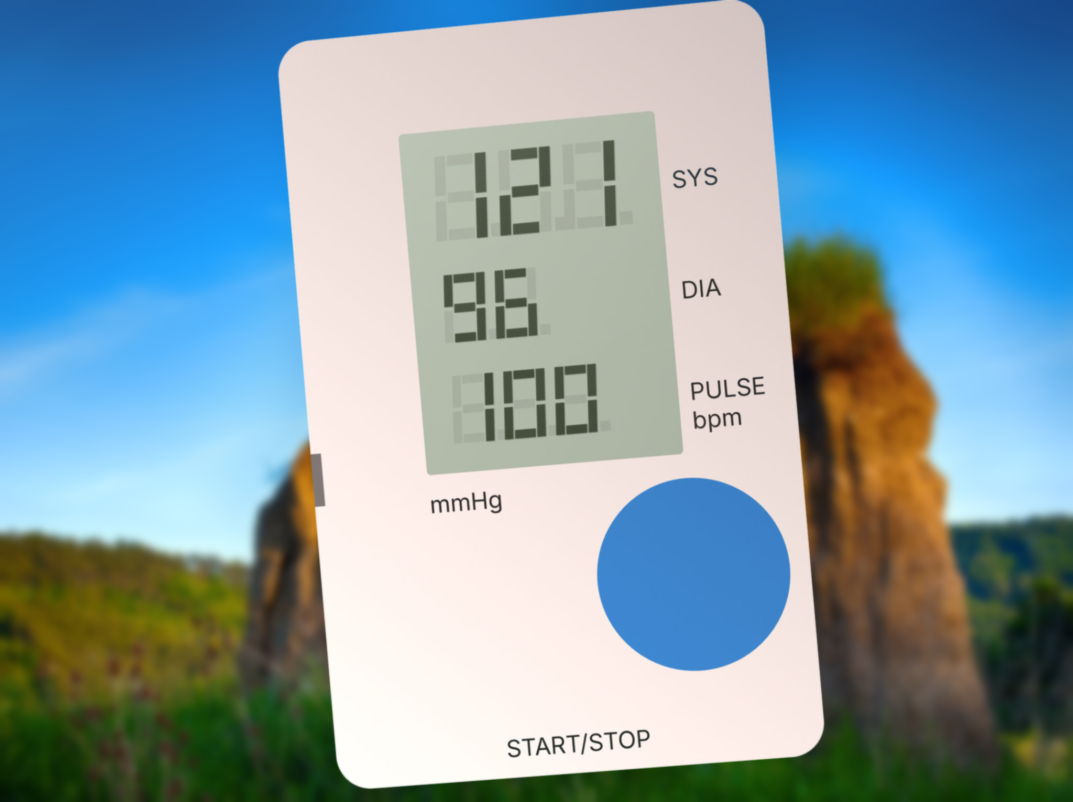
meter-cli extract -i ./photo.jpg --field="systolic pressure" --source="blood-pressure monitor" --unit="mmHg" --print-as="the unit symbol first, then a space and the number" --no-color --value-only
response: mmHg 121
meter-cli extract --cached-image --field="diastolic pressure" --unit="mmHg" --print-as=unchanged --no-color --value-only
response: mmHg 96
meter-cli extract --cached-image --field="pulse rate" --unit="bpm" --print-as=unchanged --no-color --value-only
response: bpm 100
